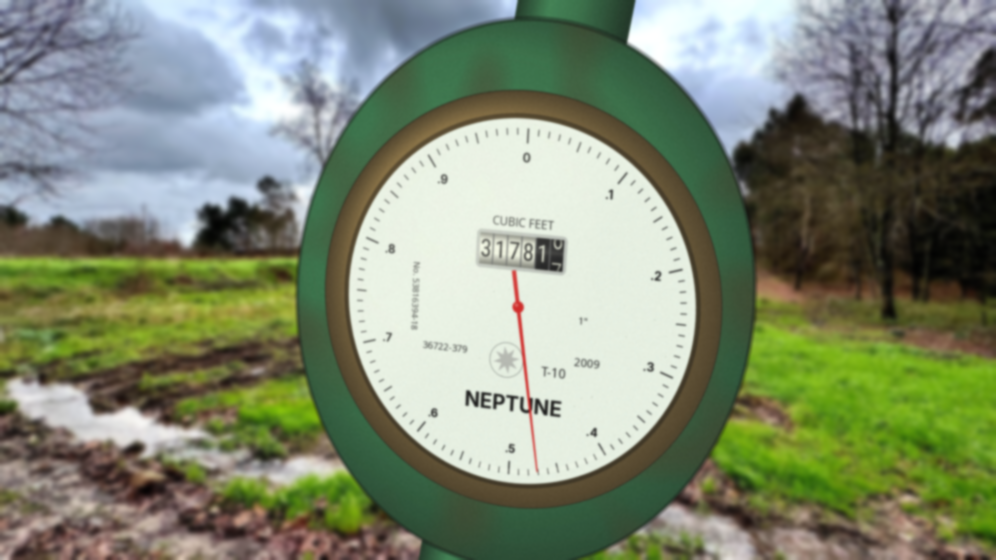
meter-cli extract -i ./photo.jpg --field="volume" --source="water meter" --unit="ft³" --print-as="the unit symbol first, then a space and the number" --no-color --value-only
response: ft³ 317816.47
